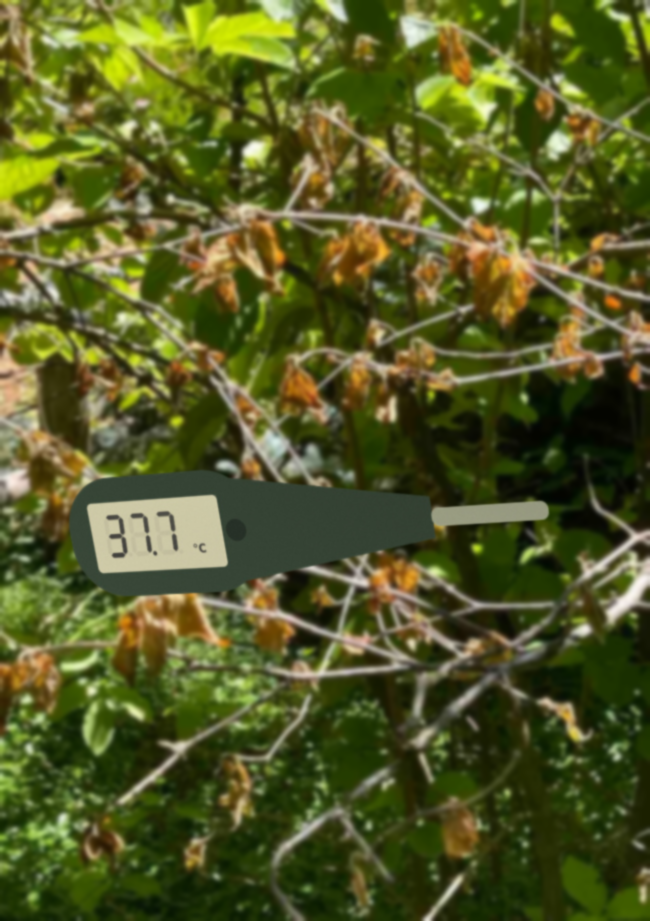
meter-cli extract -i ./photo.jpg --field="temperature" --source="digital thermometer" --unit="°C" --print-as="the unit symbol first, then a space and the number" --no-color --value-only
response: °C 37.7
